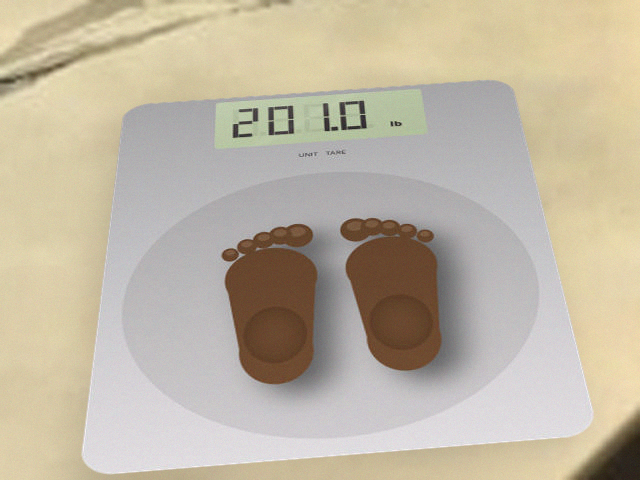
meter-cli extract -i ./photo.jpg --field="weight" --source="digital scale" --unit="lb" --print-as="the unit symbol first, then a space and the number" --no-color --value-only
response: lb 201.0
